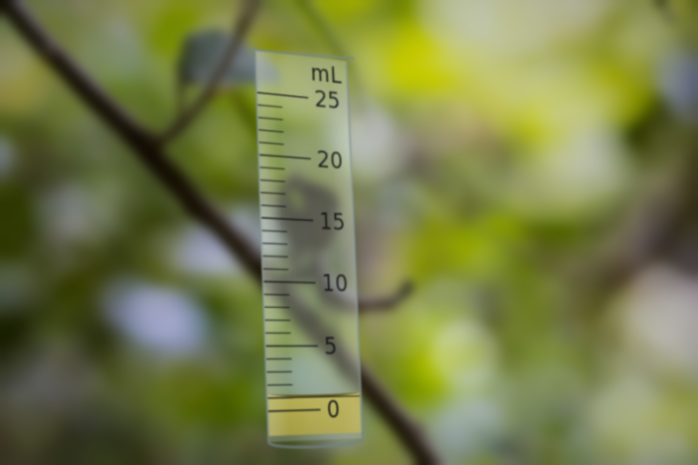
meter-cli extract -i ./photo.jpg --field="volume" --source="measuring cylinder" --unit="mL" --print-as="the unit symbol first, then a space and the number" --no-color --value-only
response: mL 1
